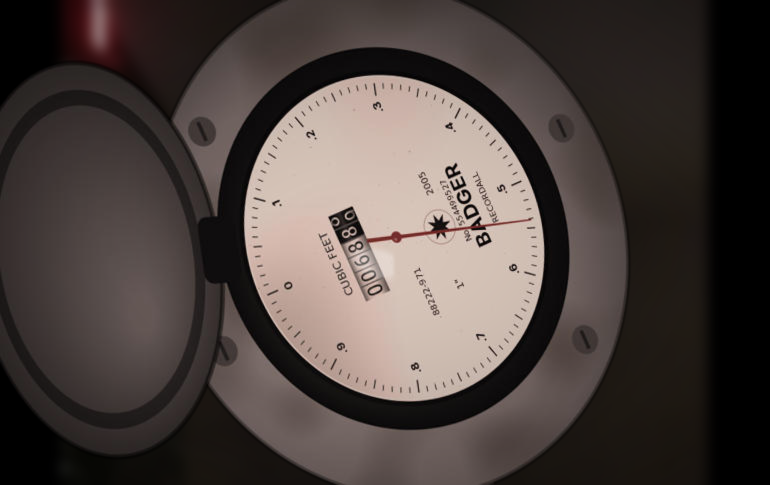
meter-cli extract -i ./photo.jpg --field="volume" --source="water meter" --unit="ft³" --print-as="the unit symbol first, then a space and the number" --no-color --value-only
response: ft³ 6888.54
